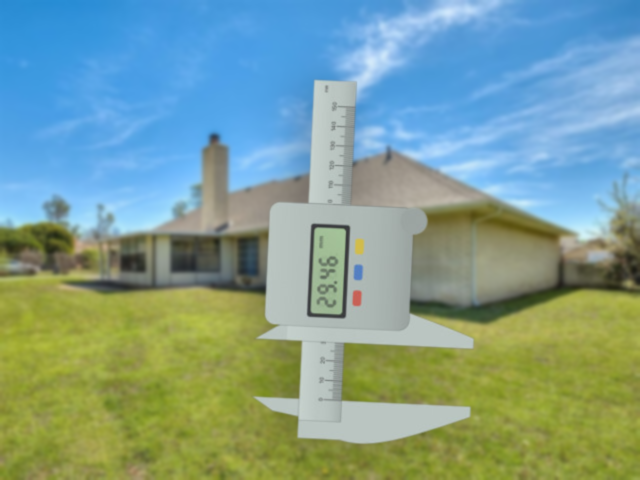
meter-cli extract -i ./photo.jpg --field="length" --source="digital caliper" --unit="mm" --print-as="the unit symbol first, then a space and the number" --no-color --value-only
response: mm 29.46
